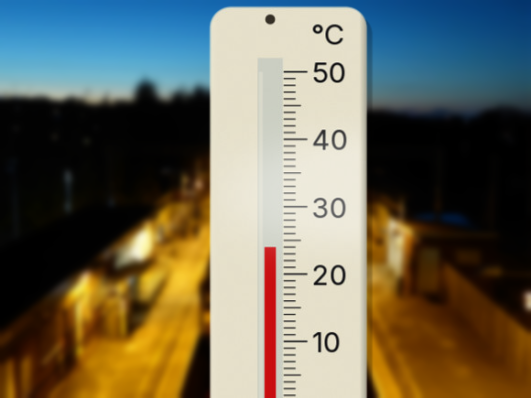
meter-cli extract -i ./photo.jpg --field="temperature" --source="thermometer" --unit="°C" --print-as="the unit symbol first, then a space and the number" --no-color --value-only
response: °C 24
